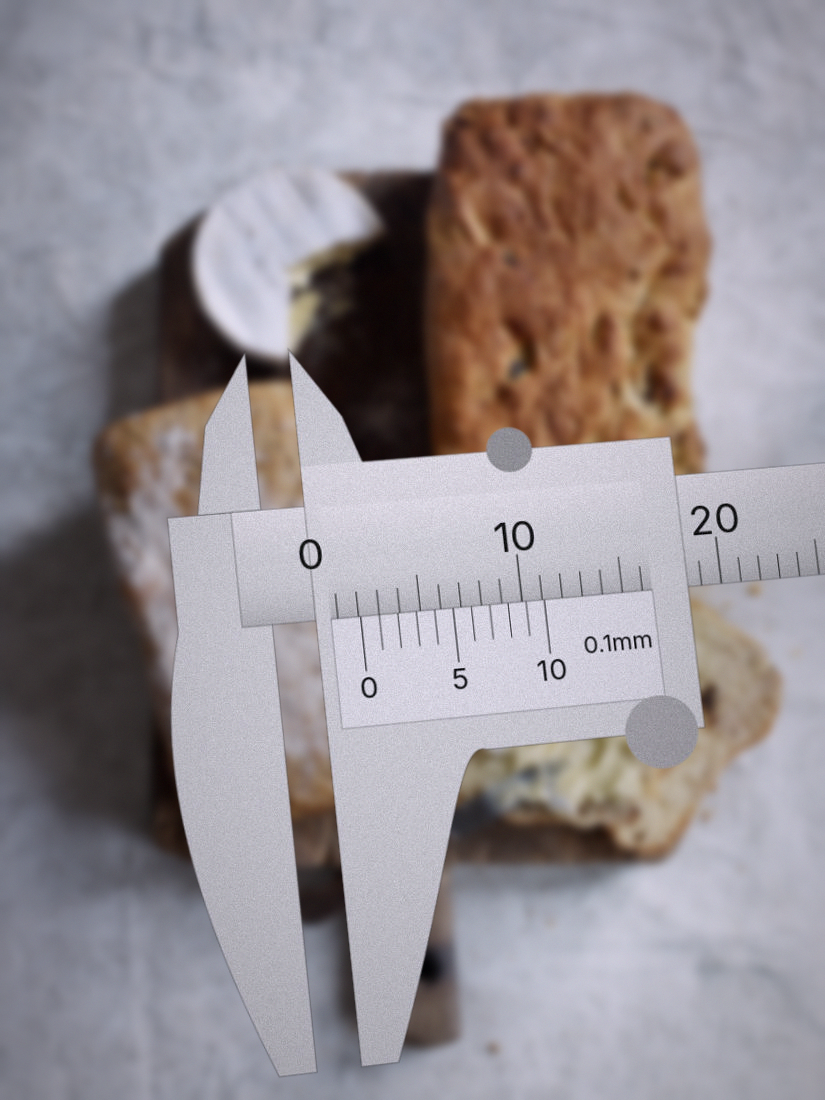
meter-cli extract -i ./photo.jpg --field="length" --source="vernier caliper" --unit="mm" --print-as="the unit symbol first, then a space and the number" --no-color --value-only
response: mm 2.1
